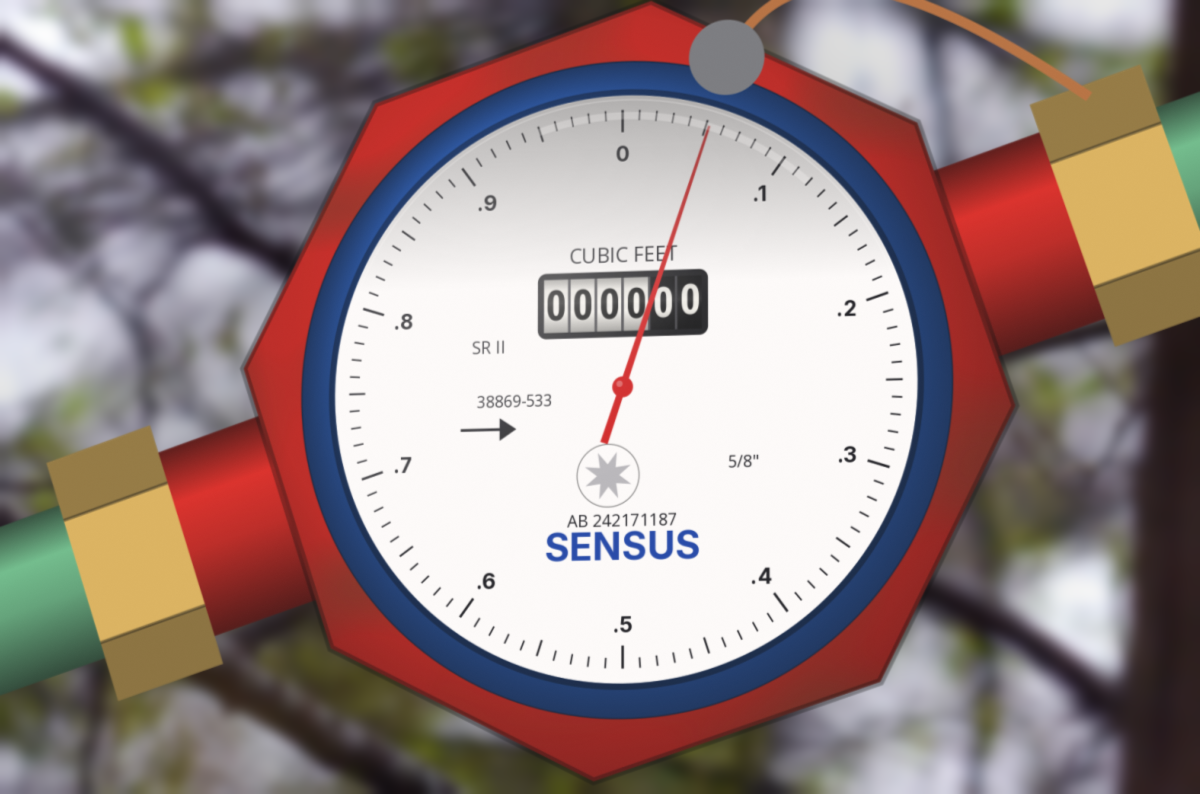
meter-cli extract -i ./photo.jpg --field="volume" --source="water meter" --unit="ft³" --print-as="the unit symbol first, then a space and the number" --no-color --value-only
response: ft³ 0.05
